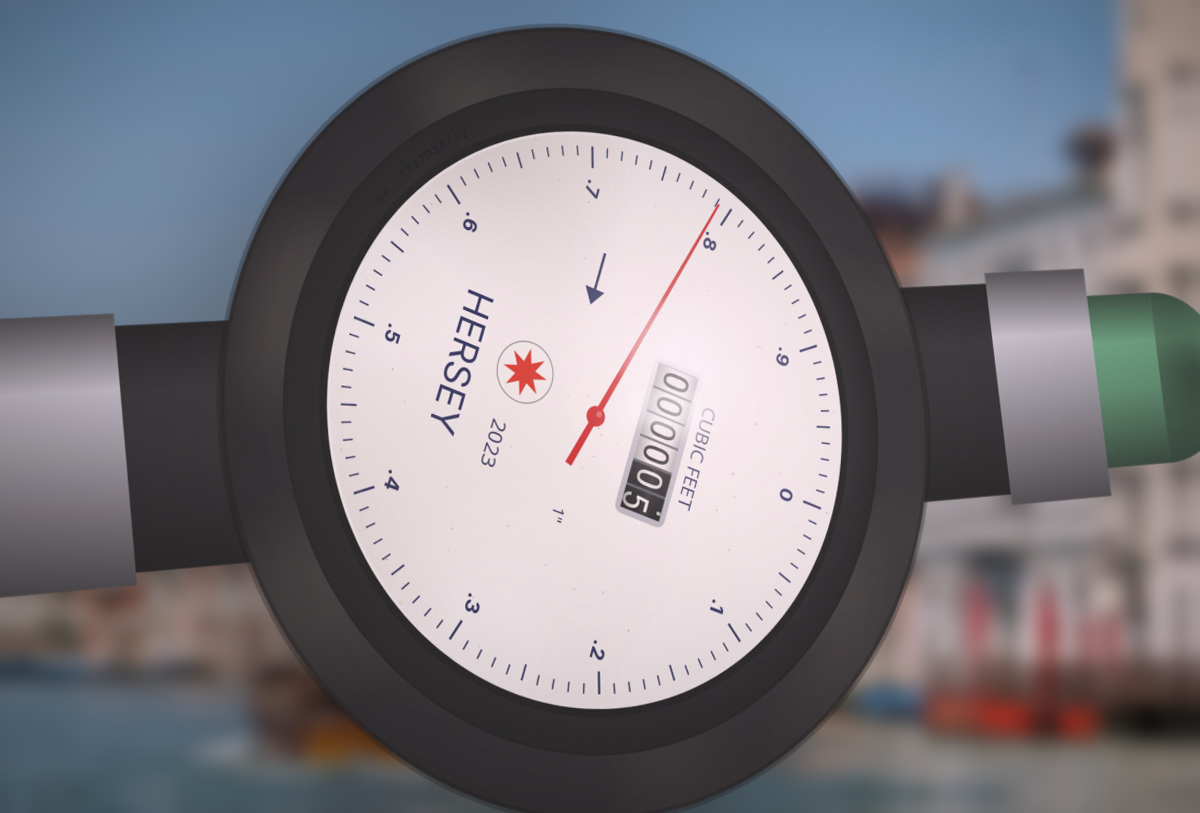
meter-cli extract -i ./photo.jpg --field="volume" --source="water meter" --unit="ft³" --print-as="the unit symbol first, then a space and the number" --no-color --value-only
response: ft³ 4.79
